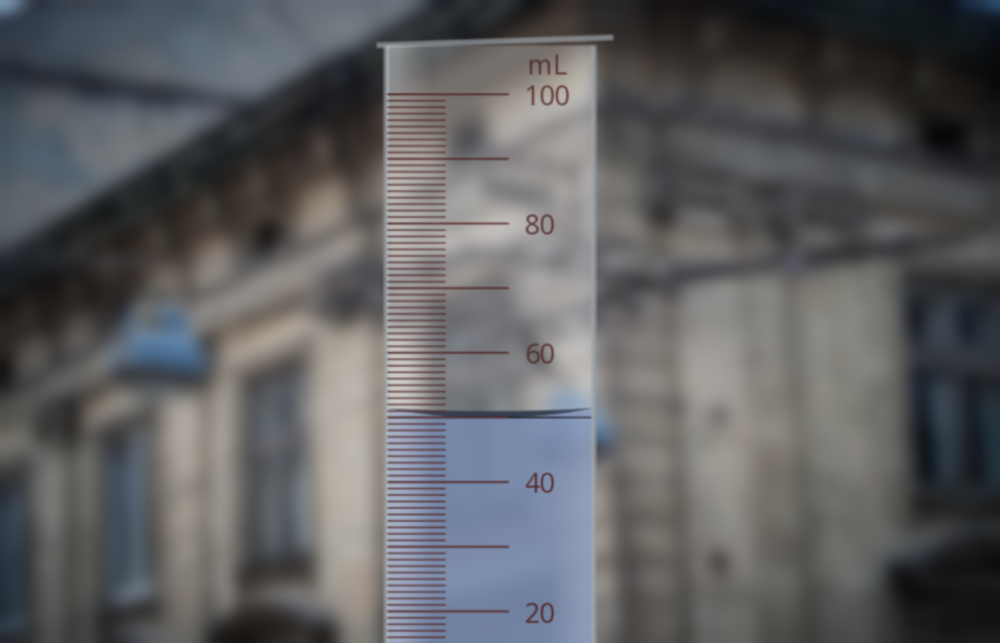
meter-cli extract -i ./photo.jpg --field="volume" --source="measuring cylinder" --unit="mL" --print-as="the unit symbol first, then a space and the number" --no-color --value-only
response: mL 50
